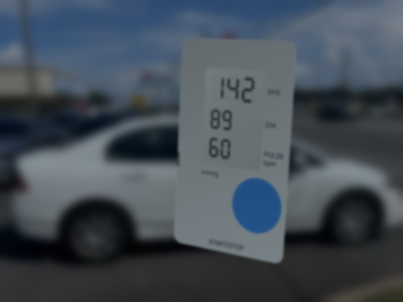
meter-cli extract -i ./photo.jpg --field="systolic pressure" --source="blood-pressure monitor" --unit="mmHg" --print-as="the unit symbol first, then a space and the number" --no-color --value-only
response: mmHg 142
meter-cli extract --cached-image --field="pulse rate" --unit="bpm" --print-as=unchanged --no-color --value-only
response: bpm 60
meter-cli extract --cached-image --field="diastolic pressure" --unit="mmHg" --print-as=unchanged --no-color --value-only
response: mmHg 89
